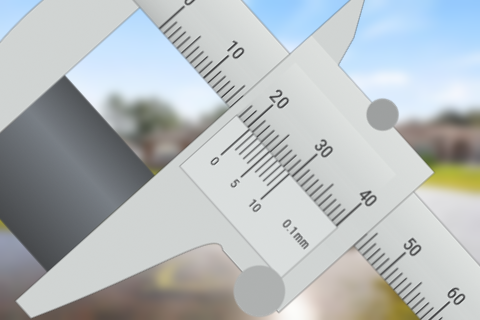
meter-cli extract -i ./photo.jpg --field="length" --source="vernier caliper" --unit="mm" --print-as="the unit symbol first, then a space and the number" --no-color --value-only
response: mm 20.4
